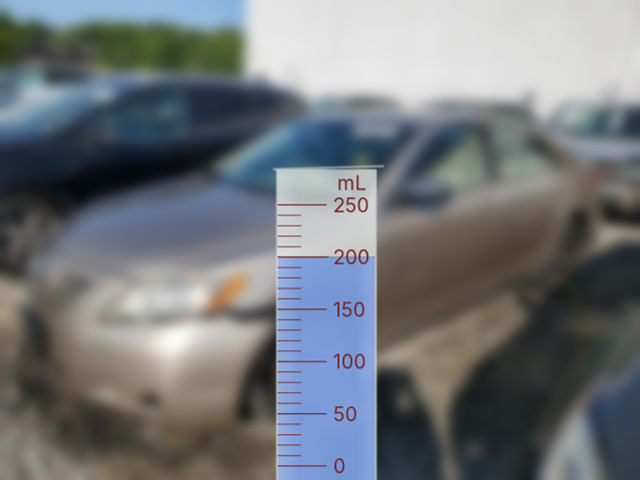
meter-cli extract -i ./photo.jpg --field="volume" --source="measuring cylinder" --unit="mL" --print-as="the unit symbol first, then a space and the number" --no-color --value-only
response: mL 200
